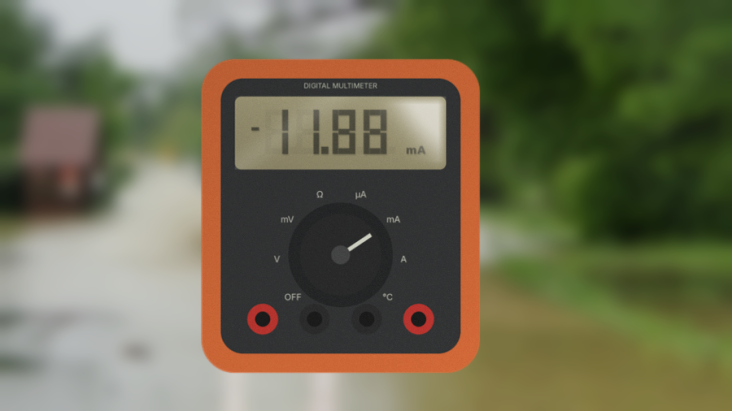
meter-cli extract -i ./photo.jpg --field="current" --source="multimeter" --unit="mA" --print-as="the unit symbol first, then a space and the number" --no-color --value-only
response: mA -11.88
